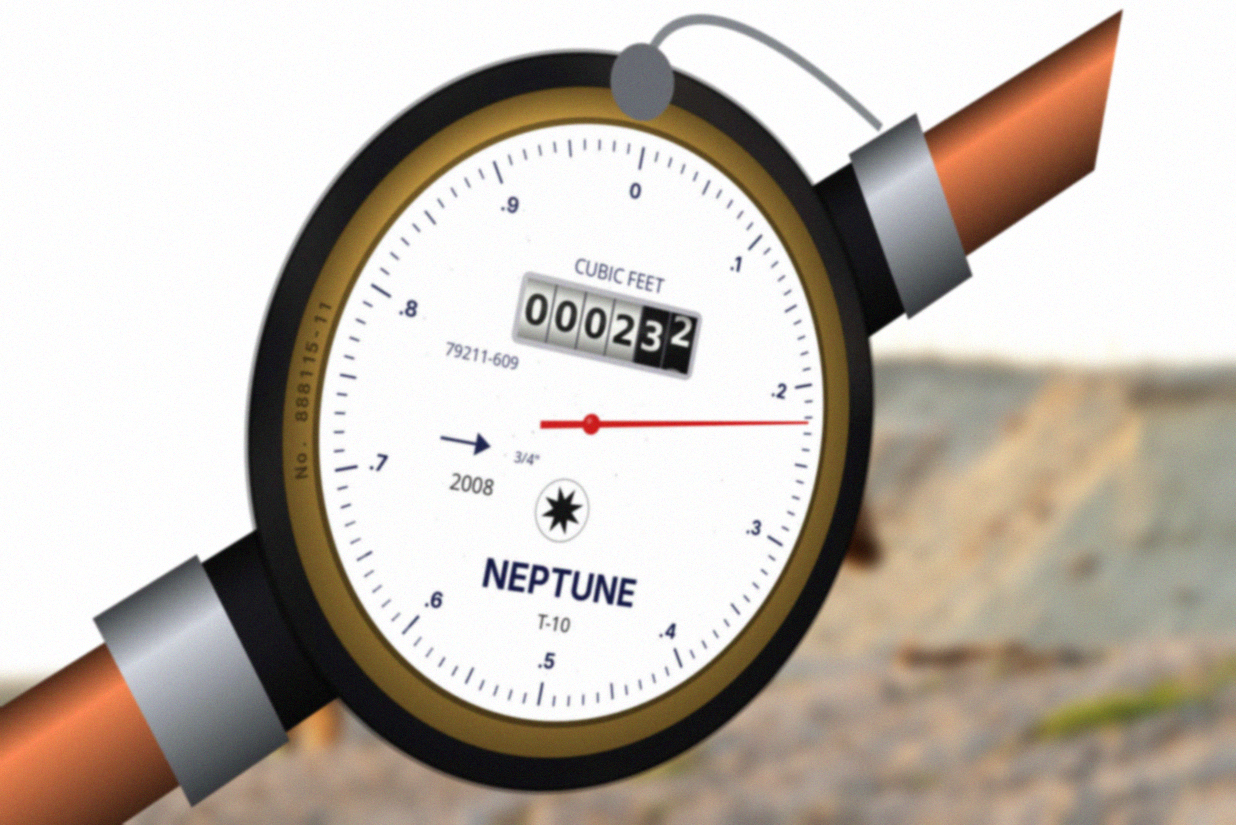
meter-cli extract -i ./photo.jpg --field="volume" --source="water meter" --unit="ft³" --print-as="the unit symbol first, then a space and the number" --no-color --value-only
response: ft³ 232.22
